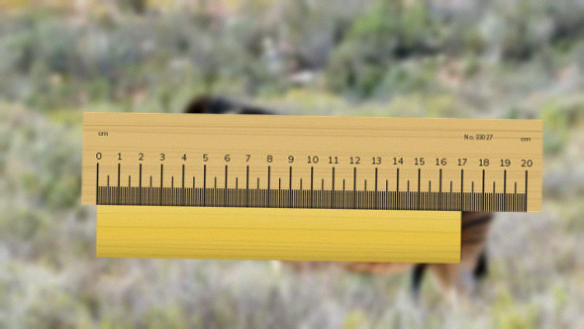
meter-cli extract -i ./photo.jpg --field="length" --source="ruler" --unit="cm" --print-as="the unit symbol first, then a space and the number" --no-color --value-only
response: cm 17
